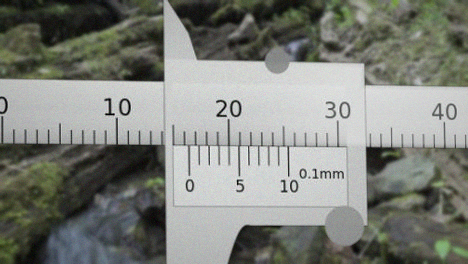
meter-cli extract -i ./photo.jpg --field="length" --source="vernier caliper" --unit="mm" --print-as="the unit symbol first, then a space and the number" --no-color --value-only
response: mm 16.4
